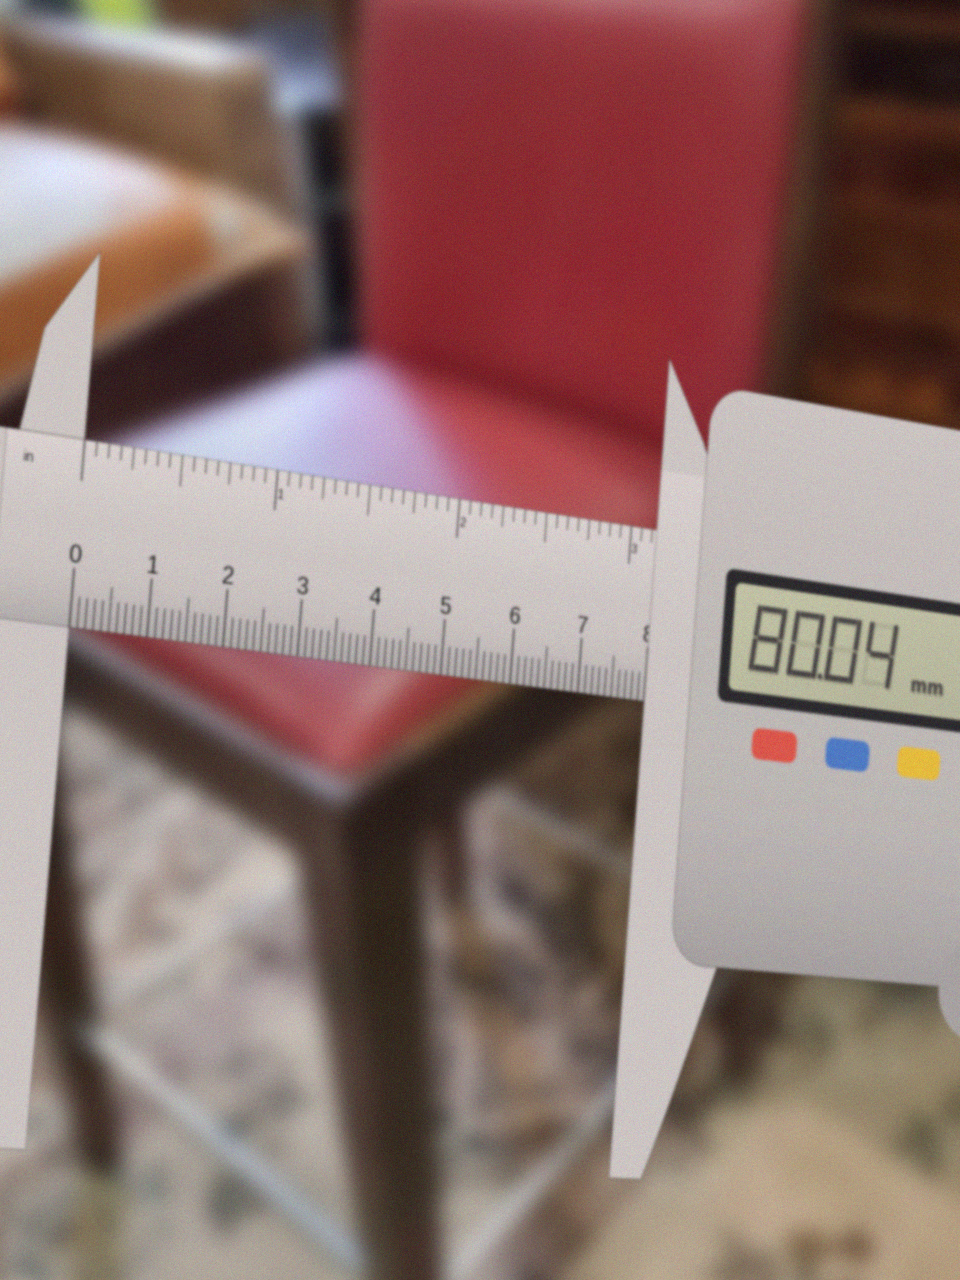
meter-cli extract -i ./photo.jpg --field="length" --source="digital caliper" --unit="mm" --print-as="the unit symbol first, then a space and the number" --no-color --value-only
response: mm 80.04
